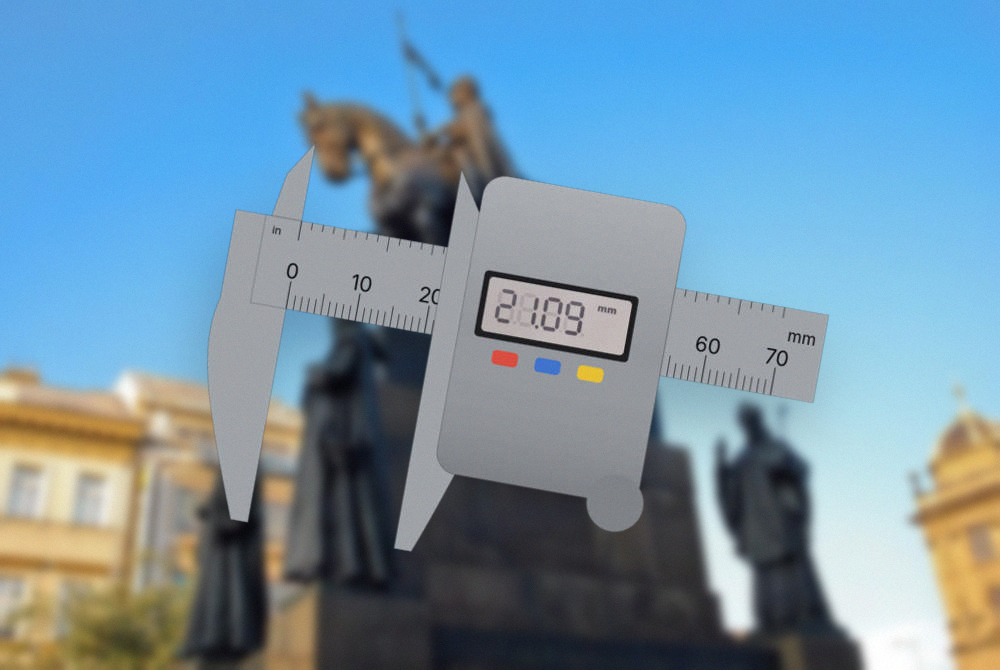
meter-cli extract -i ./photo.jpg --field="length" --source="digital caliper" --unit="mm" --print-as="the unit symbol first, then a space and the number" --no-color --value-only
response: mm 21.09
